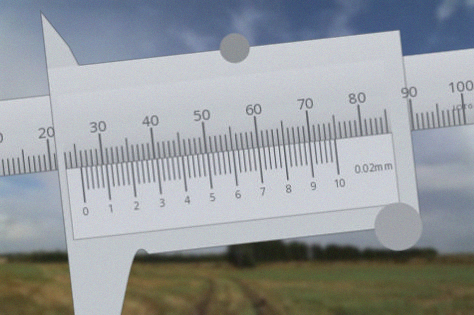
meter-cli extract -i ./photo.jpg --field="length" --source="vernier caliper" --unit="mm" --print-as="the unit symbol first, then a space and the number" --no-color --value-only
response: mm 25.8
